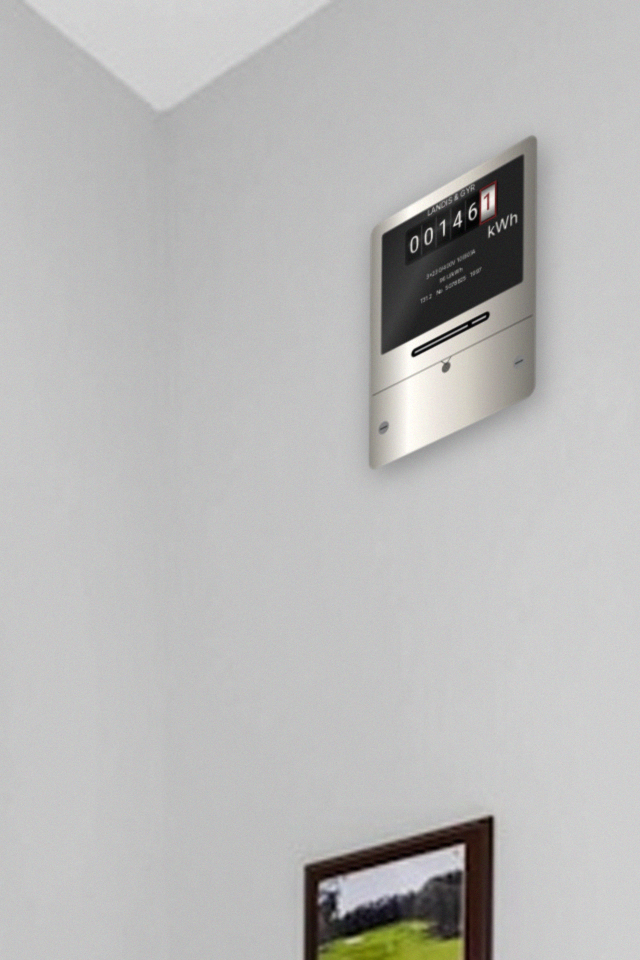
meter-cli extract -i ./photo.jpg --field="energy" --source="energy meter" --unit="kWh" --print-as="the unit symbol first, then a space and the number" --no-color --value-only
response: kWh 146.1
